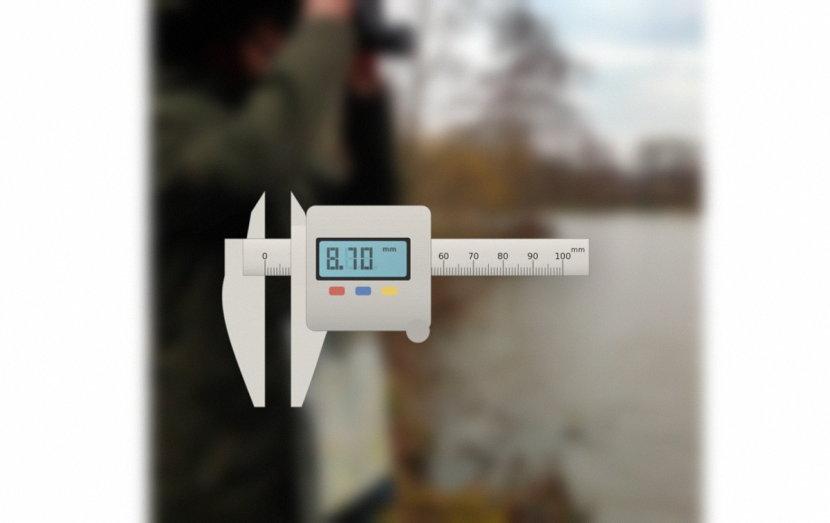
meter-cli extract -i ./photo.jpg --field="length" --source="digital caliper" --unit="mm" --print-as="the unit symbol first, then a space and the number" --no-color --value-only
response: mm 8.70
